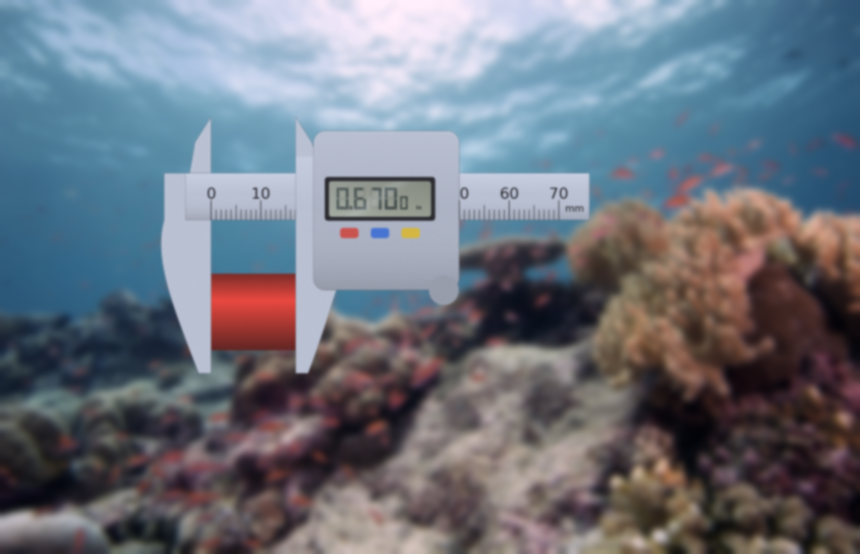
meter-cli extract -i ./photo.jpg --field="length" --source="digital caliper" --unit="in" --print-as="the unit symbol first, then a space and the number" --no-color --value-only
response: in 0.6700
